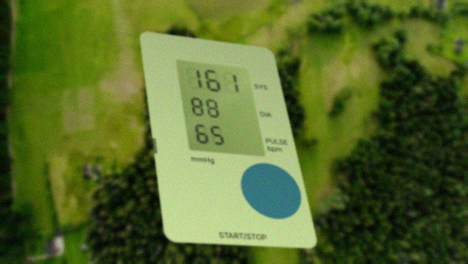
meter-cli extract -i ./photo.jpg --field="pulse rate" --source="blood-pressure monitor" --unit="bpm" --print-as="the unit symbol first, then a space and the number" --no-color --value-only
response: bpm 65
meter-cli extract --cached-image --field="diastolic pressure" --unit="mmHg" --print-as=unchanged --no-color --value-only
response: mmHg 88
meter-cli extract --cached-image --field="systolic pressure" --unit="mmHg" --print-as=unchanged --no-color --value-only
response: mmHg 161
